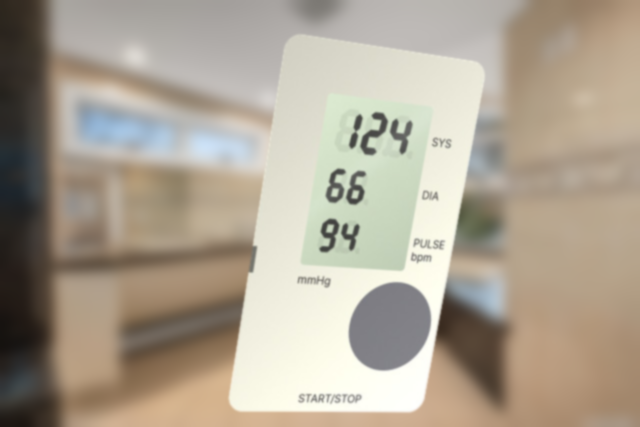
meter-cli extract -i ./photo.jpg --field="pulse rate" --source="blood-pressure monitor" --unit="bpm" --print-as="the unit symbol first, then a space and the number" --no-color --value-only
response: bpm 94
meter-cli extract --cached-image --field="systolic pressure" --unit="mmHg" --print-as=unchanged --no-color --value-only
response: mmHg 124
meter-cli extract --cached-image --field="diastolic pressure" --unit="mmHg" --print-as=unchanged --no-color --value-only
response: mmHg 66
